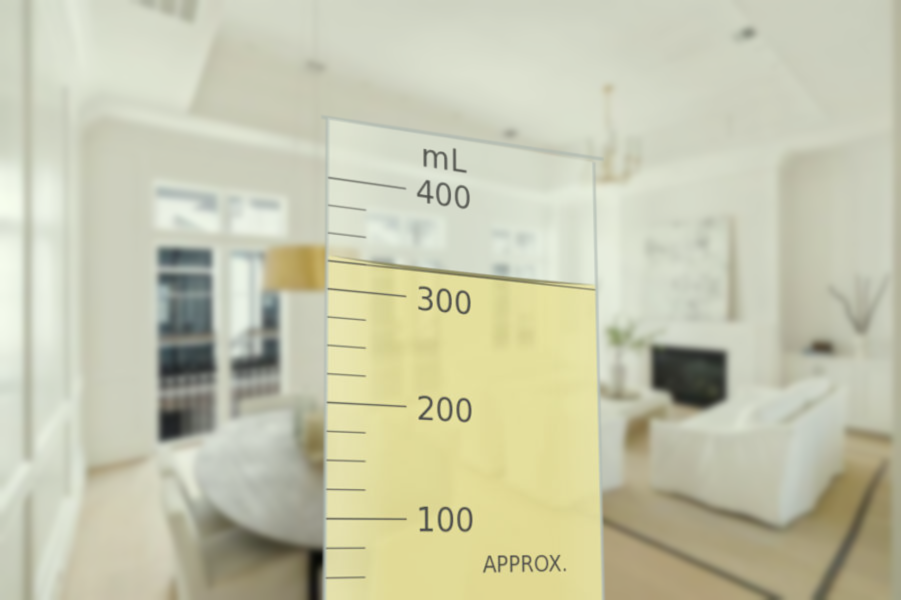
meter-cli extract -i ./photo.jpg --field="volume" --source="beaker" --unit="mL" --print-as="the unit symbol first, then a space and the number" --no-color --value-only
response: mL 325
